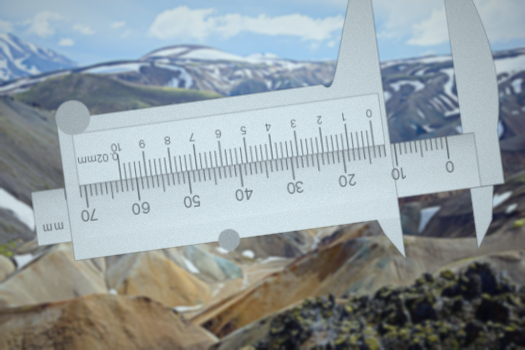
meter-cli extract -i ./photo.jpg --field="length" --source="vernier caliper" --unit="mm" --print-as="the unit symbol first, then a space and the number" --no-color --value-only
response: mm 14.0
